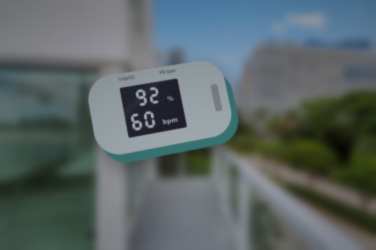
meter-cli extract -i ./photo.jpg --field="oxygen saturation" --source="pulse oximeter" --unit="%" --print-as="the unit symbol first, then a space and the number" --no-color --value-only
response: % 92
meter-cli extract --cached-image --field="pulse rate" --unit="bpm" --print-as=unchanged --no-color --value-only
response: bpm 60
